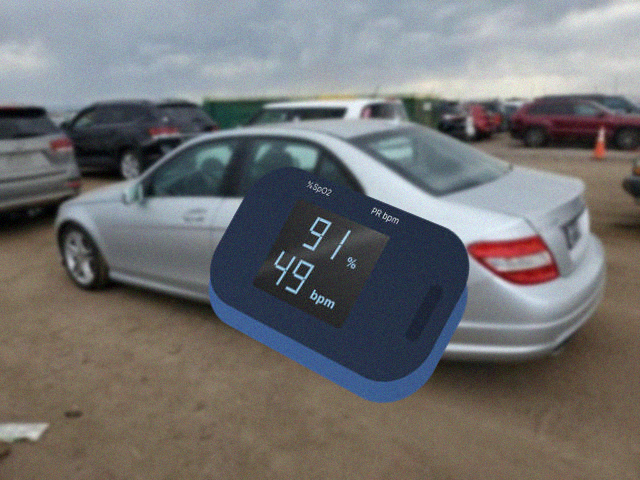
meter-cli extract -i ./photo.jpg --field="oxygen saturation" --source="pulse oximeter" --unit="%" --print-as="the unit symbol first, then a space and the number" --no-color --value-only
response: % 91
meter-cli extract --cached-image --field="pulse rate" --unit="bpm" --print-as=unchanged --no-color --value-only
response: bpm 49
